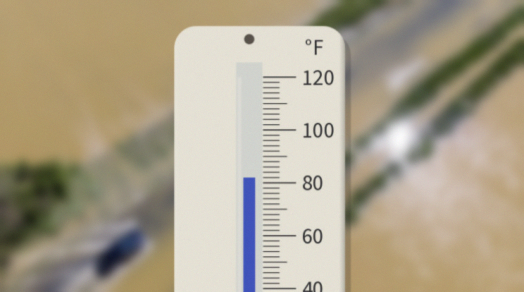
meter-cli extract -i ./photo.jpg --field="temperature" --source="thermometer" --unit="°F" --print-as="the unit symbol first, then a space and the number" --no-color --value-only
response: °F 82
